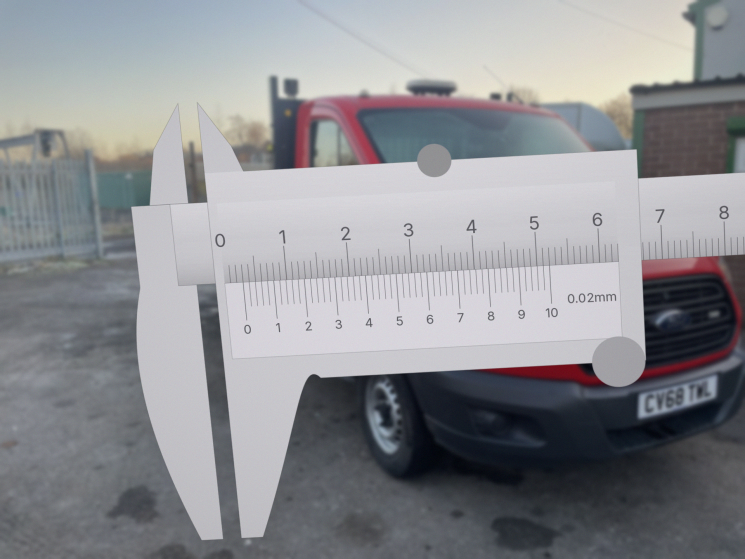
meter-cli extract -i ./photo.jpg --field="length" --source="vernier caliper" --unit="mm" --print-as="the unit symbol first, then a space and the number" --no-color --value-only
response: mm 3.0
